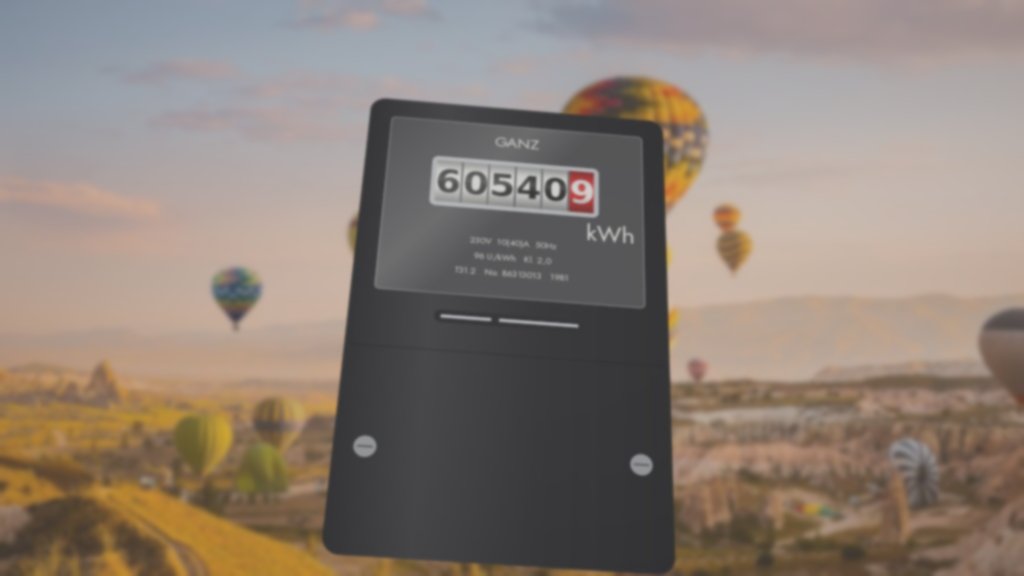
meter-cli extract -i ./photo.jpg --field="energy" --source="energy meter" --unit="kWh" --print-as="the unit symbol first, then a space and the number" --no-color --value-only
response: kWh 60540.9
